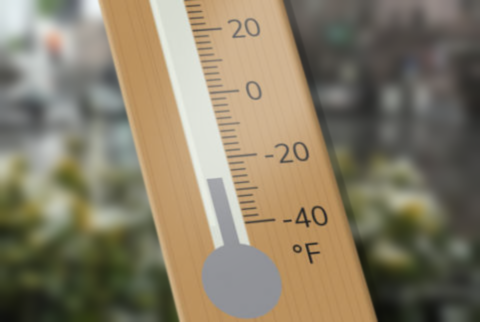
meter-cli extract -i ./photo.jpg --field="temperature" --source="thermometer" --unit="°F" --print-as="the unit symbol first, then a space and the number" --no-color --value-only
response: °F -26
